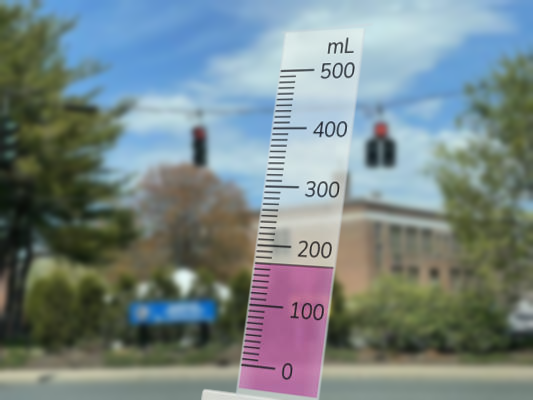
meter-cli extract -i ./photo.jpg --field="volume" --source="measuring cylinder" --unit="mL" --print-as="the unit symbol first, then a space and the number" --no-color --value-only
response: mL 170
